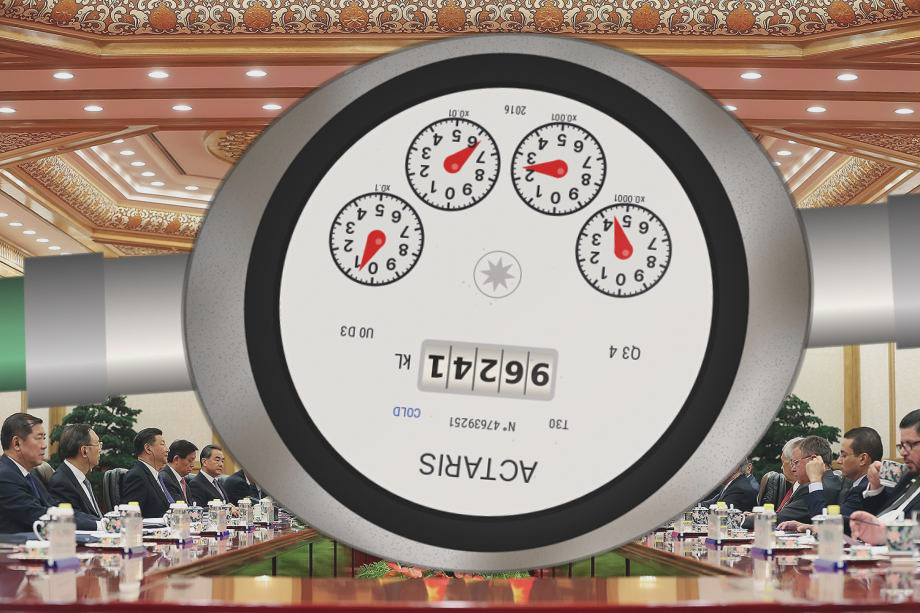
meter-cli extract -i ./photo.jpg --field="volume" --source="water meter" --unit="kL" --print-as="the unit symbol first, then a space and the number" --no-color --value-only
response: kL 96241.0624
